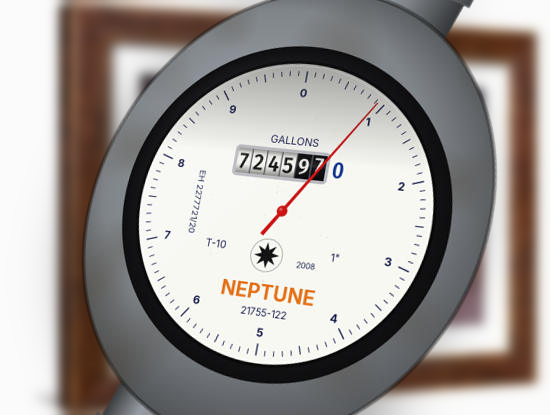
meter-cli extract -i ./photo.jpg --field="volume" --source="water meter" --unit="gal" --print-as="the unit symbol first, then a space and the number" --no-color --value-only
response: gal 7245970.9
